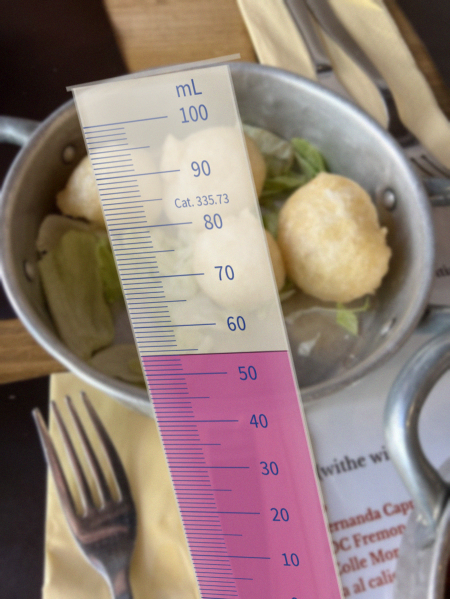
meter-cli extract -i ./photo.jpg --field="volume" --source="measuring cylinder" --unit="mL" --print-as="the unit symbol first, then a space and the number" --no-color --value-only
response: mL 54
